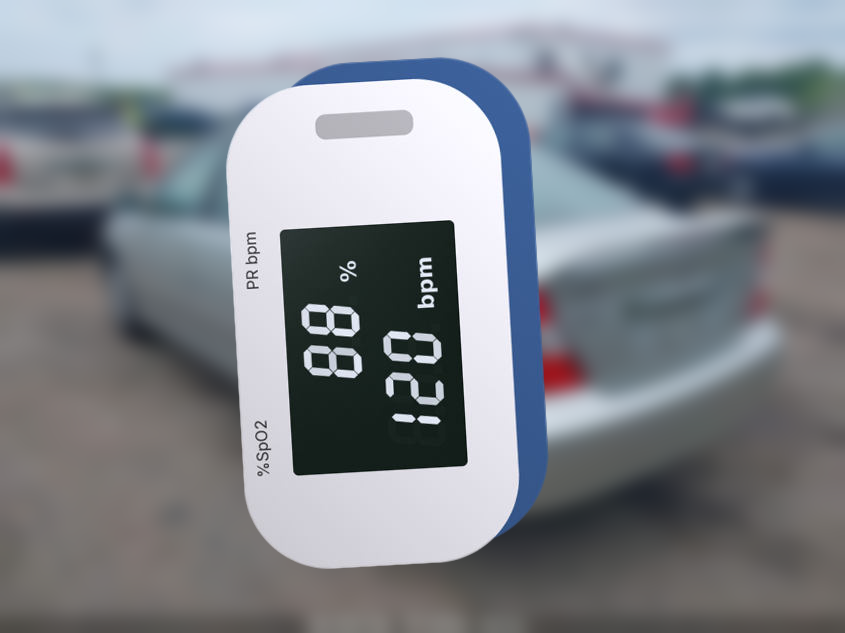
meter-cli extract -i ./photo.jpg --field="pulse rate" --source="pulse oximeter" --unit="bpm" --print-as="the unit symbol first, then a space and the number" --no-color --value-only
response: bpm 120
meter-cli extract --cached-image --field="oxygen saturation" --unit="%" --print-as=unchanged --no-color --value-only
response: % 88
